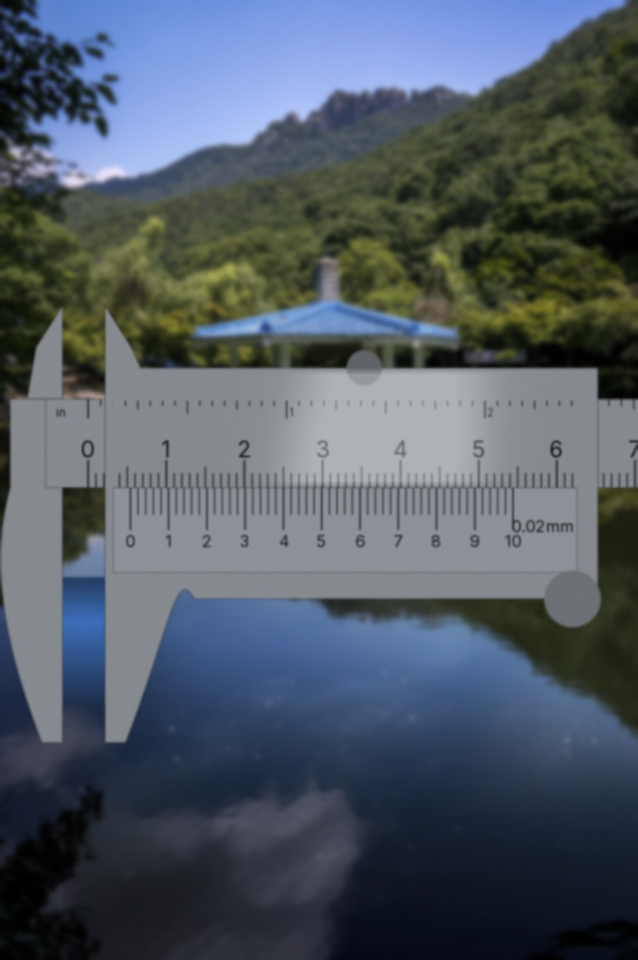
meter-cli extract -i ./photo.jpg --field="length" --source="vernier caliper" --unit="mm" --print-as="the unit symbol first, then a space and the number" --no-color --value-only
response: mm 5.4
